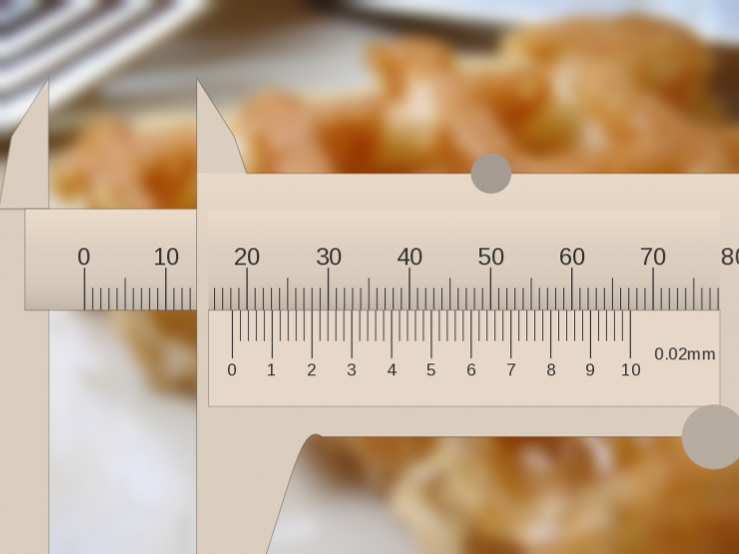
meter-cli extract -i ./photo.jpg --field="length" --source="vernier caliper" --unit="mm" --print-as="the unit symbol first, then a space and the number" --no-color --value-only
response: mm 18.2
